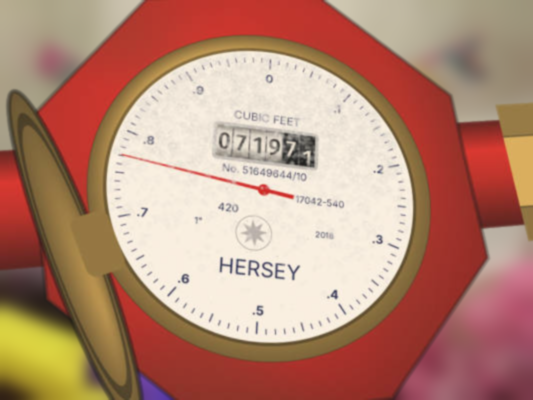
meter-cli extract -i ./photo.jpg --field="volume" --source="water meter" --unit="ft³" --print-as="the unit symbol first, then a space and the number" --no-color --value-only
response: ft³ 71970.77
